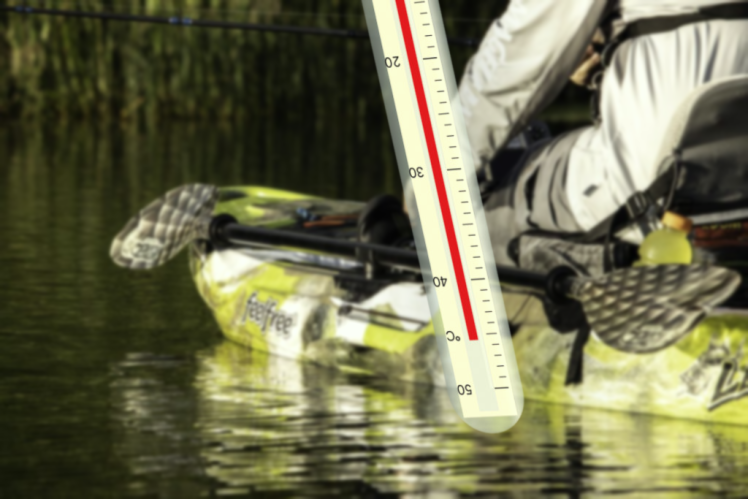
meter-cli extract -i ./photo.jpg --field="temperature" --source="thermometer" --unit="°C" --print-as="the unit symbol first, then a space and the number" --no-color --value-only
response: °C 45.5
